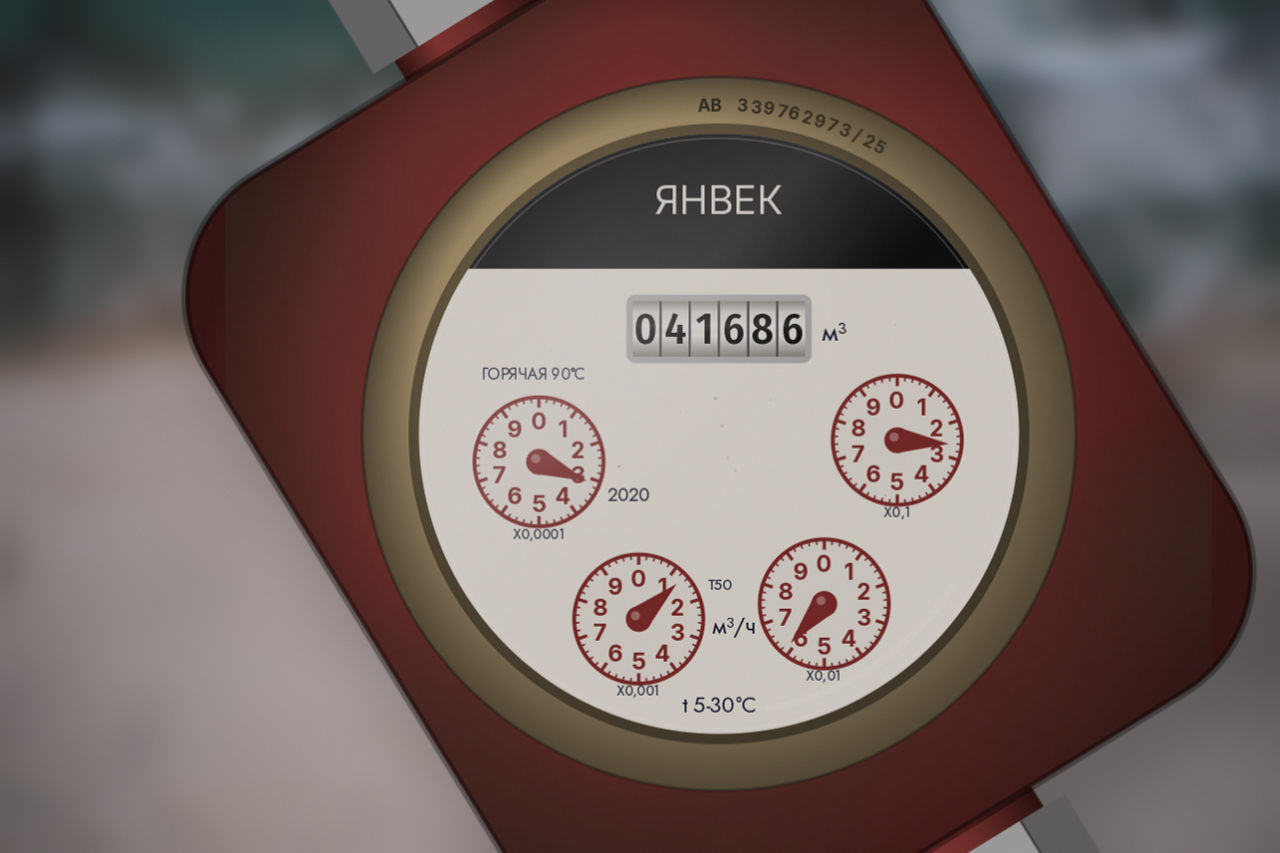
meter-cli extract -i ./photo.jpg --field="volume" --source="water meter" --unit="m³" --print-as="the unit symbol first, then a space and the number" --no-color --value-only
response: m³ 41686.2613
